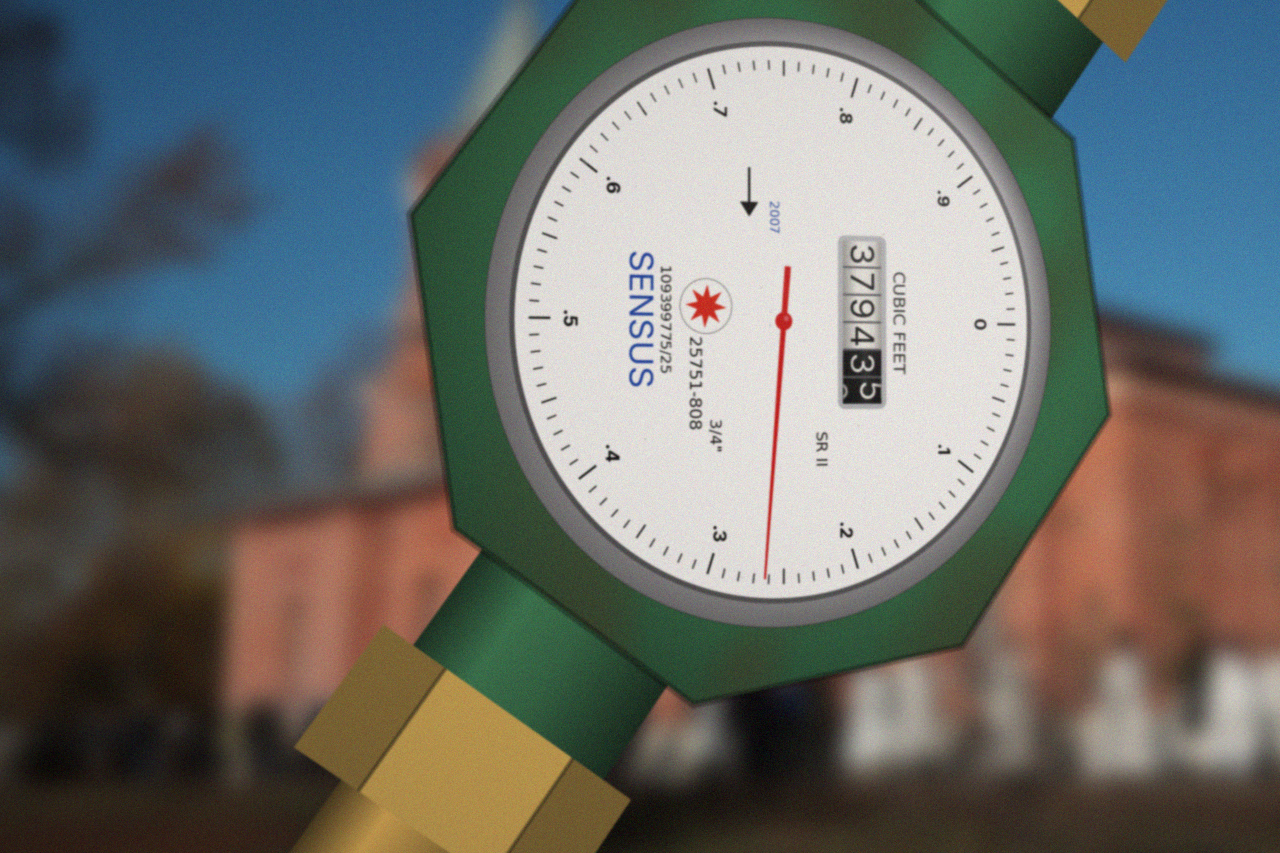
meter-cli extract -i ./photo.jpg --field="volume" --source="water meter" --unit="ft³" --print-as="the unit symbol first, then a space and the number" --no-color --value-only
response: ft³ 379435.26
